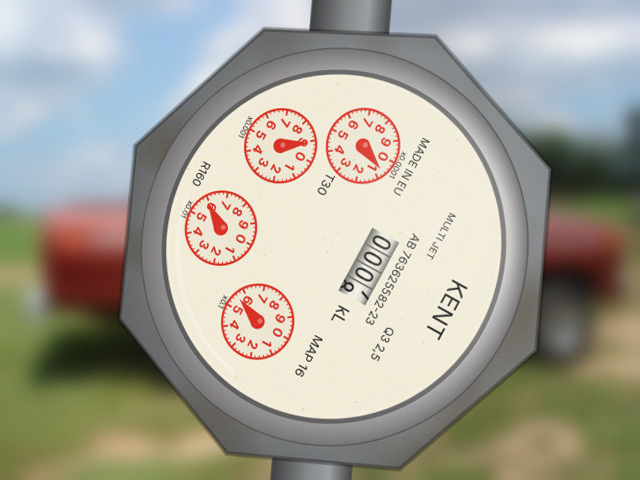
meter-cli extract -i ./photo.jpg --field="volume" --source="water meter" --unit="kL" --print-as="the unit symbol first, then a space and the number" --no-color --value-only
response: kL 7.5590
